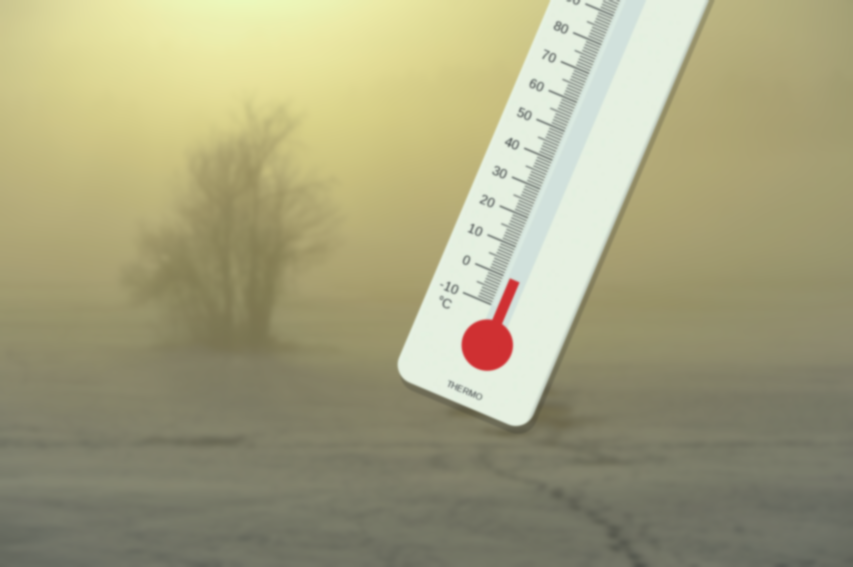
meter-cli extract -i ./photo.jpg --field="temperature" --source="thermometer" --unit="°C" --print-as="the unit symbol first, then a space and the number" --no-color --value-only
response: °C 0
